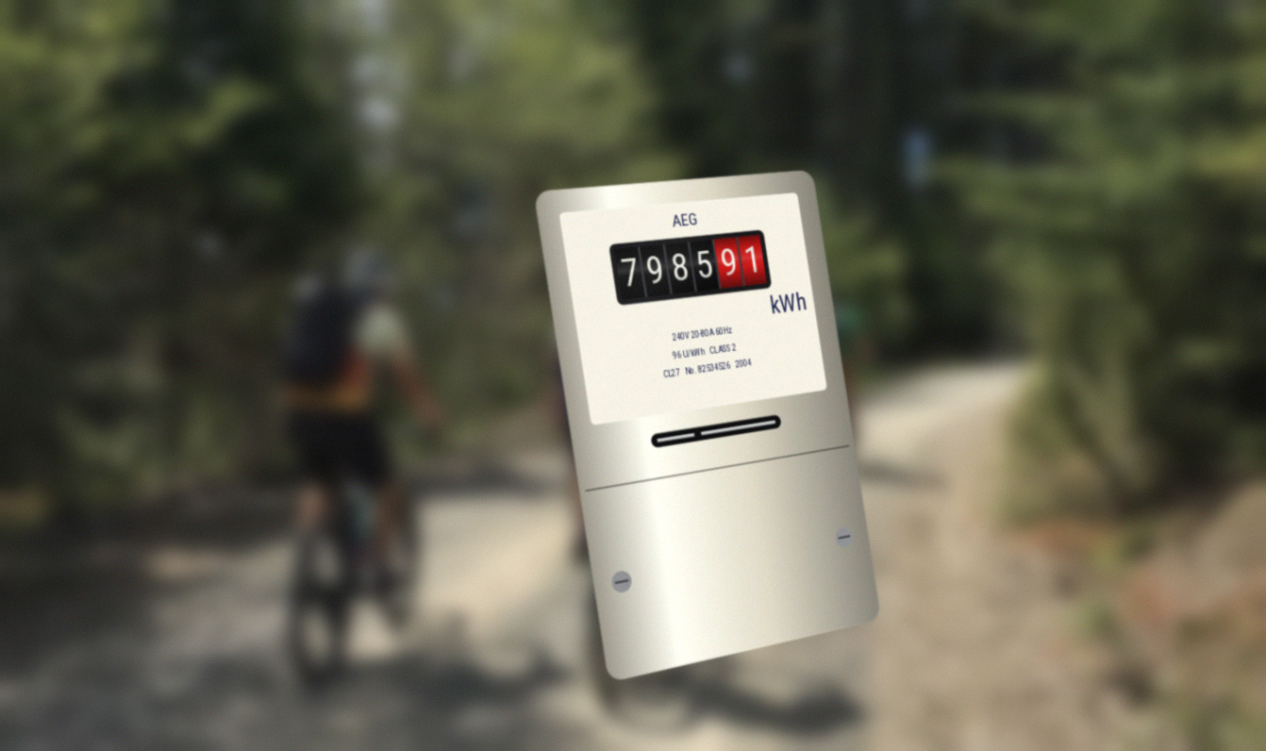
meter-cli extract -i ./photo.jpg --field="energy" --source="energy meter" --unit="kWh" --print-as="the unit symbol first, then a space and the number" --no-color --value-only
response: kWh 7985.91
